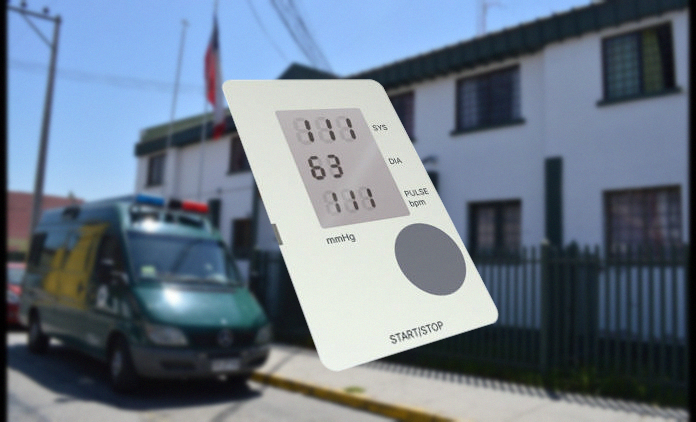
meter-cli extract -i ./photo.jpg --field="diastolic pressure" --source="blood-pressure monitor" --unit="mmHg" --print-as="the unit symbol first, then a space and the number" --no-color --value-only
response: mmHg 63
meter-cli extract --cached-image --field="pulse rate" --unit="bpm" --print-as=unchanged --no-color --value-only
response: bpm 111
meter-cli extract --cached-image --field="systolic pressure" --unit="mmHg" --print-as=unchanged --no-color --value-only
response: mmHg 111
